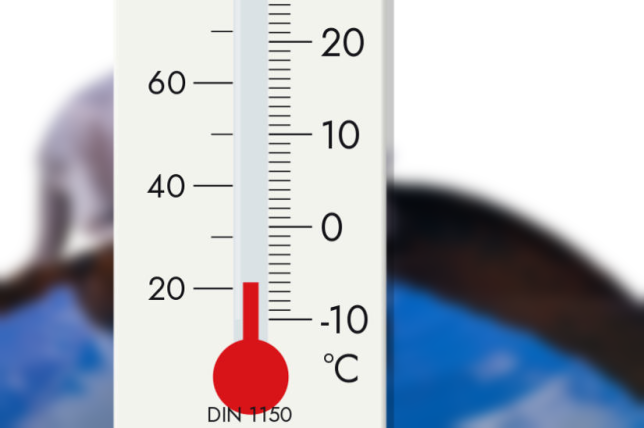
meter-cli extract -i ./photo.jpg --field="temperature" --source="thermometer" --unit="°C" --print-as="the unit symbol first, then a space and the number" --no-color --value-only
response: °C -6
